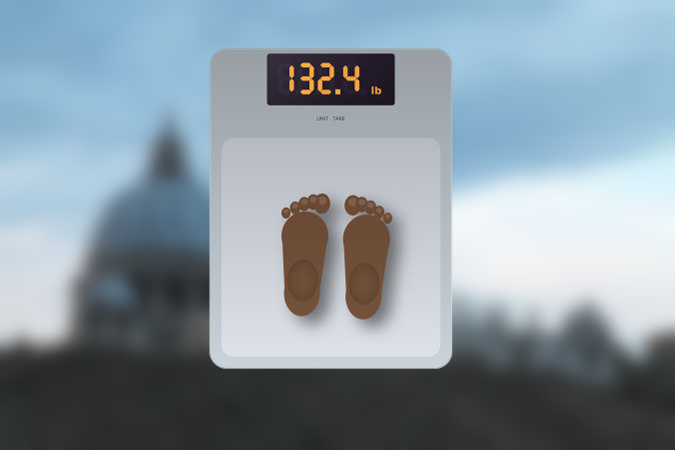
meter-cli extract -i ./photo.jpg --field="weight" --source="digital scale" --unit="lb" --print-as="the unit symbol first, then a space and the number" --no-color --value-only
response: lb 132.4
